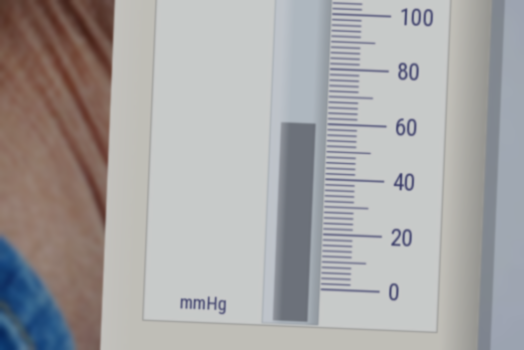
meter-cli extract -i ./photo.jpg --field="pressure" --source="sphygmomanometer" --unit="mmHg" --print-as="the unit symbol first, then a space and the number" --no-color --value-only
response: mmHg 60
